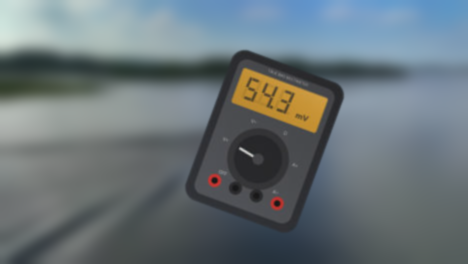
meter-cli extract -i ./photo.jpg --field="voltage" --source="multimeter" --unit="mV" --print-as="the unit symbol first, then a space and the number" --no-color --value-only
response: mV 54.3
